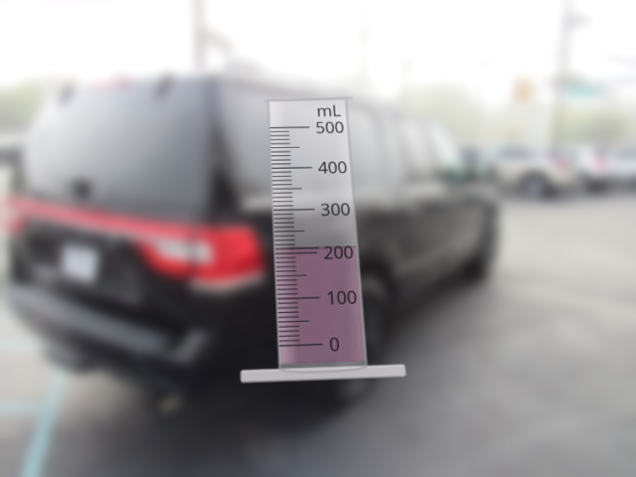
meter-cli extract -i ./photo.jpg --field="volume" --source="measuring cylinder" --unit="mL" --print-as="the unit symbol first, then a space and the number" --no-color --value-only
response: mL 210
